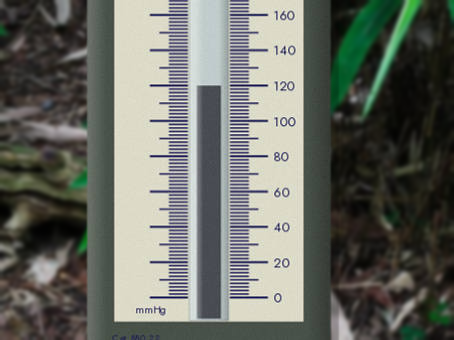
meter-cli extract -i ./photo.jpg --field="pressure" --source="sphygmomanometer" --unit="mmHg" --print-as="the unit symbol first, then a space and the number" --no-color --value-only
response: mmHg 120
